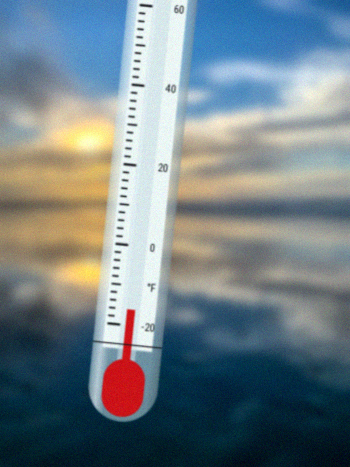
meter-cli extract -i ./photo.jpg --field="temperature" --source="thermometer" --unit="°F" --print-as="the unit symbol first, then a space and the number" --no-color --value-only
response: °F -16
